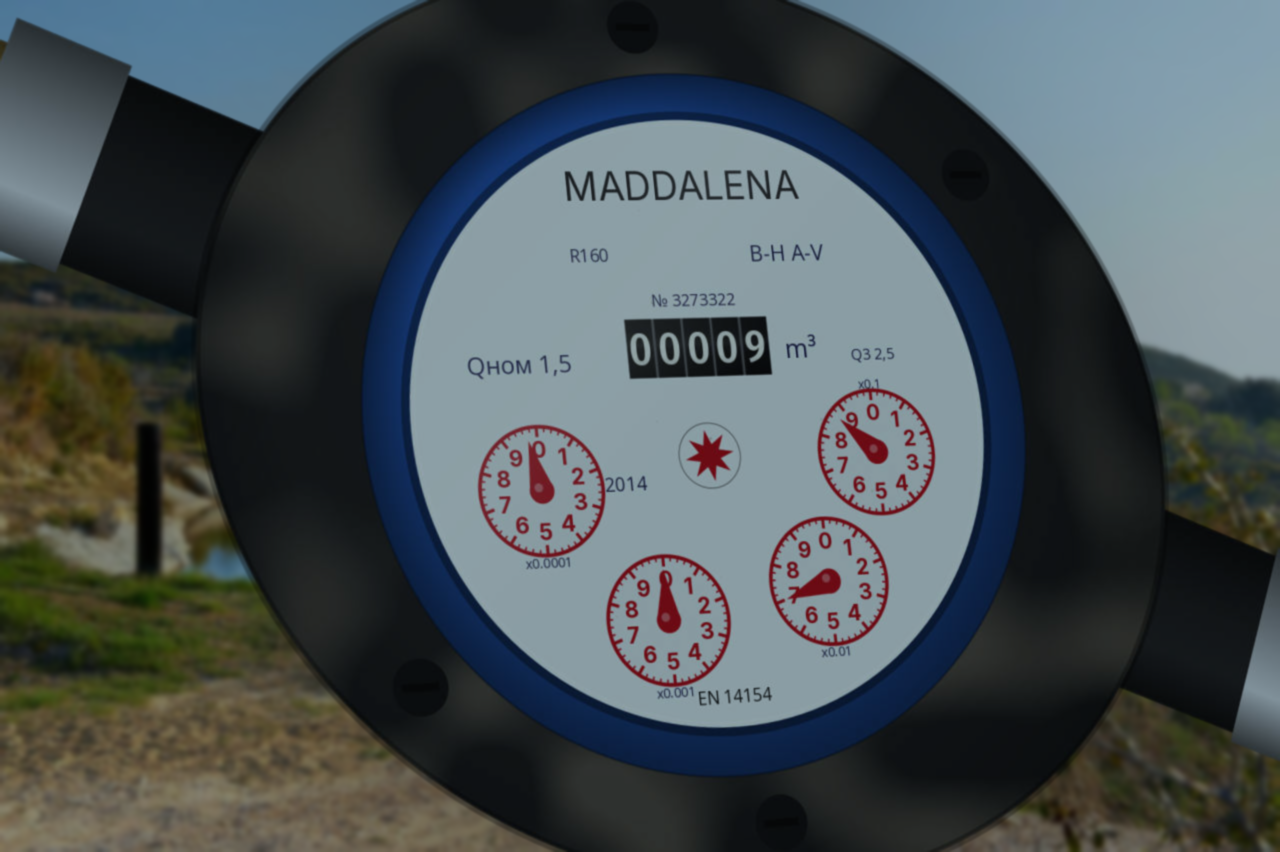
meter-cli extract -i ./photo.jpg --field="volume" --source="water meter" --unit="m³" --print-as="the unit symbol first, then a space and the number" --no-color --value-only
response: m³ 9.8699
